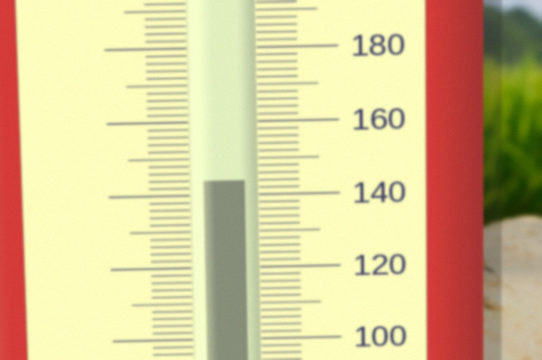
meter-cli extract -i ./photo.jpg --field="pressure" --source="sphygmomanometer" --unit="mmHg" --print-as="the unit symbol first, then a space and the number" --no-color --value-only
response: mmHg 144
